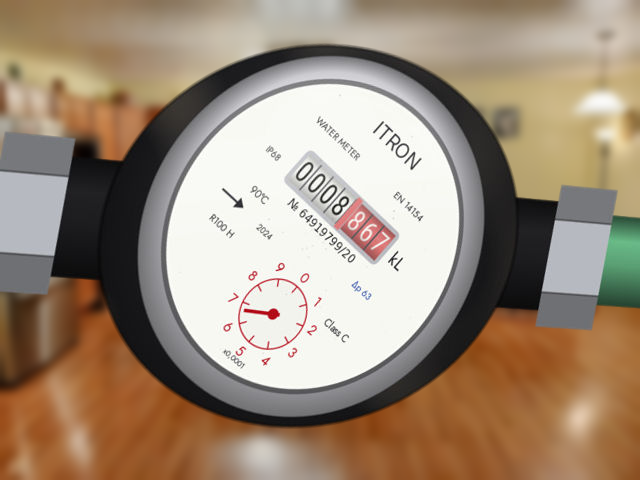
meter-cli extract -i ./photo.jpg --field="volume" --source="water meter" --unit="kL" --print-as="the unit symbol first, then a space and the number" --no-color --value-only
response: kL 8.8676
